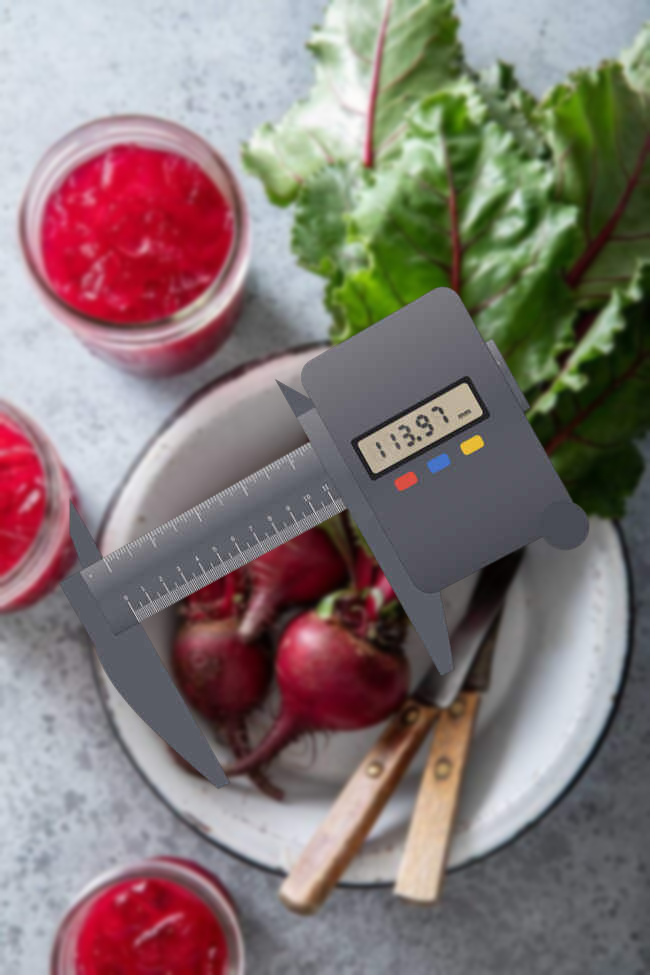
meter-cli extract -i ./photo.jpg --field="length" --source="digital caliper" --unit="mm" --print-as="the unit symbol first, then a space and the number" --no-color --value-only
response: mm 113.97
